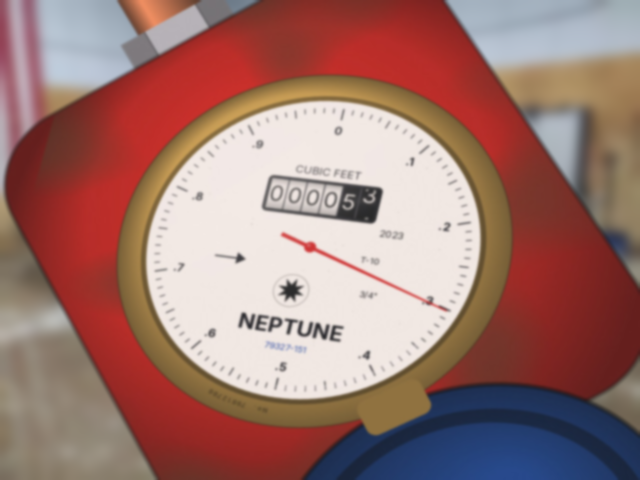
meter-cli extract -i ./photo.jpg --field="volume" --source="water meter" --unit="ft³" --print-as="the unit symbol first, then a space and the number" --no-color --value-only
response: ft³ 53.30
